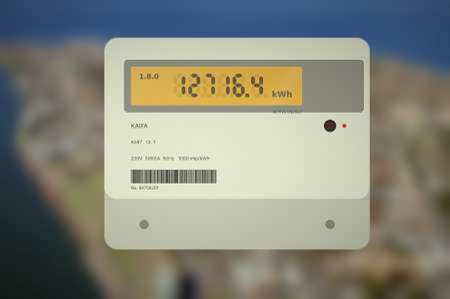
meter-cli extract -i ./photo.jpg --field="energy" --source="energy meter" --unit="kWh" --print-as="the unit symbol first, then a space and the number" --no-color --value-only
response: kWh 12716.4
